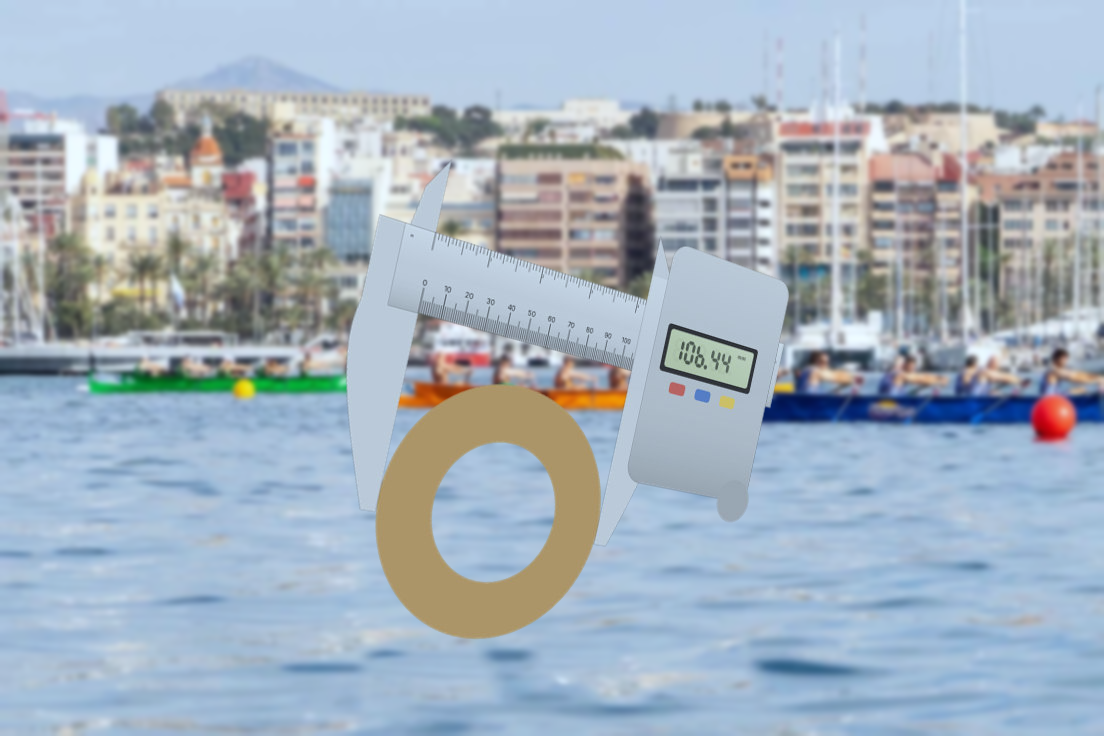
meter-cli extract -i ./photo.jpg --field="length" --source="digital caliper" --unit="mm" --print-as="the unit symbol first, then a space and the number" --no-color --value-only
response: mm 106.44
